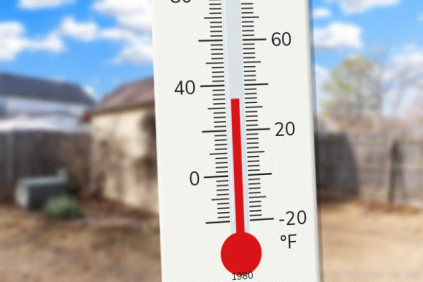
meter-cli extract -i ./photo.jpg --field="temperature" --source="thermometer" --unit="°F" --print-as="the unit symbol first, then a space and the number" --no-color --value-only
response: °F 34
